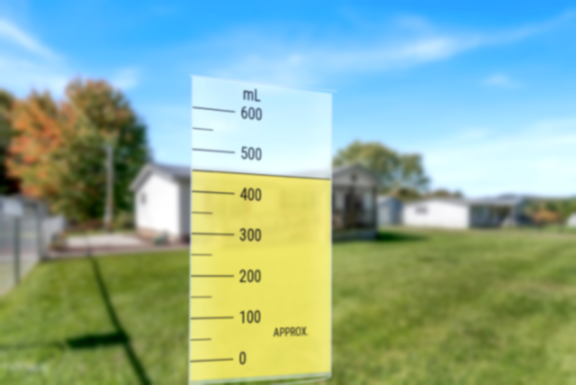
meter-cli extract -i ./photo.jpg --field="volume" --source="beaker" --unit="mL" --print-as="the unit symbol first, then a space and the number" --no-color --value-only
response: mL 450
